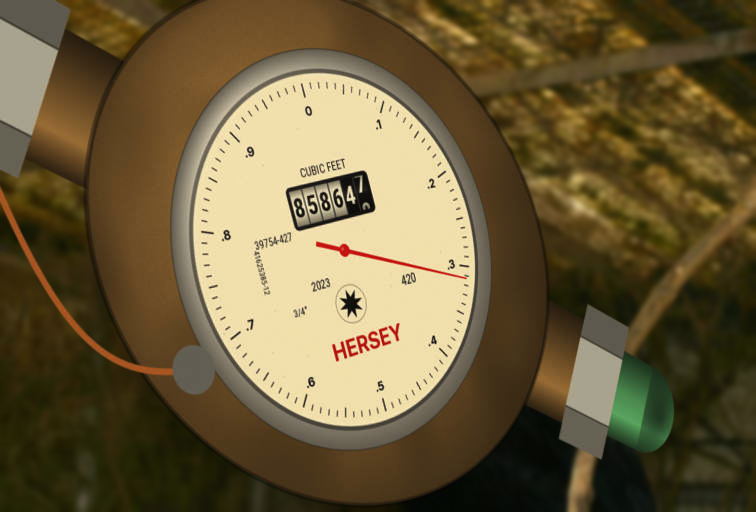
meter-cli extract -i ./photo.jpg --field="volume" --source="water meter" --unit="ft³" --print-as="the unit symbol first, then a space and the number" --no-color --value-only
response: ft³ 858647.31
